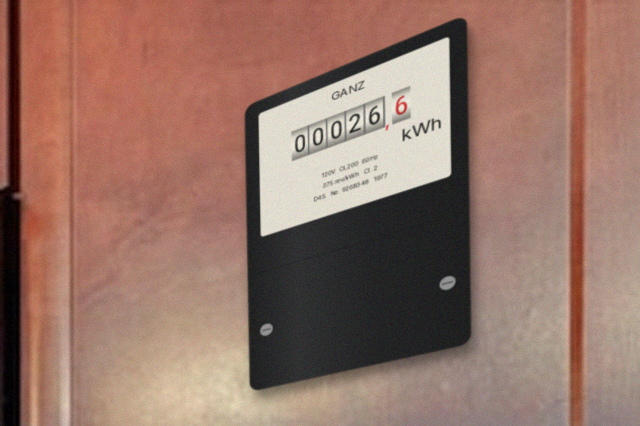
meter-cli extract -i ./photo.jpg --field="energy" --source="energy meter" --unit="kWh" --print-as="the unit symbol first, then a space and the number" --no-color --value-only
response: kWh 26.6
